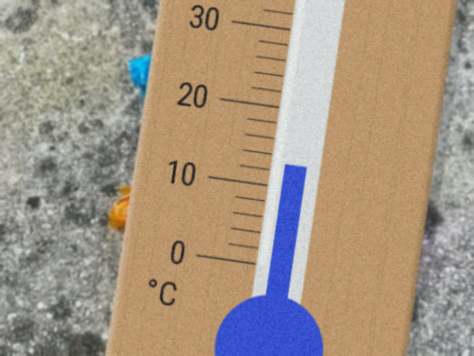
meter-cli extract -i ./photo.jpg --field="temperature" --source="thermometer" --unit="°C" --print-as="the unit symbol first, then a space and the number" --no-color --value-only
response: °C 13
